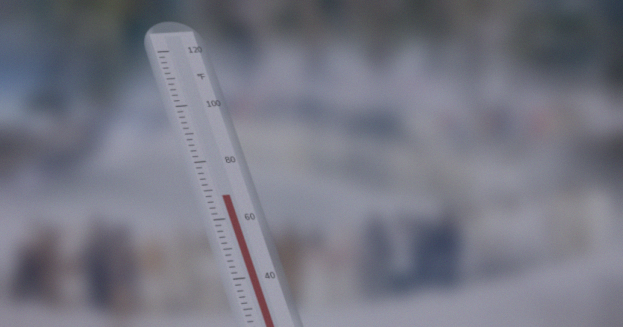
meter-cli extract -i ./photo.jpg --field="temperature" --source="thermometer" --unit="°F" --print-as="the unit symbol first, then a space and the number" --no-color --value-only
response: °F 68
